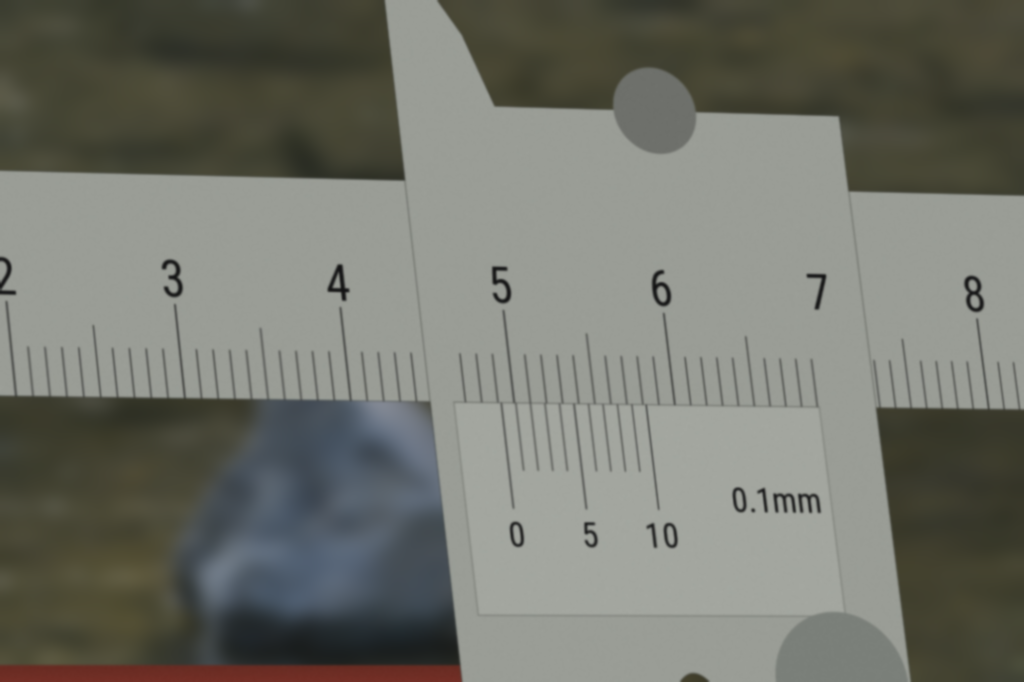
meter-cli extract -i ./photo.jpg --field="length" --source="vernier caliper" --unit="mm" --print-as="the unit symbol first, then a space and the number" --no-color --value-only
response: mm 49.2
